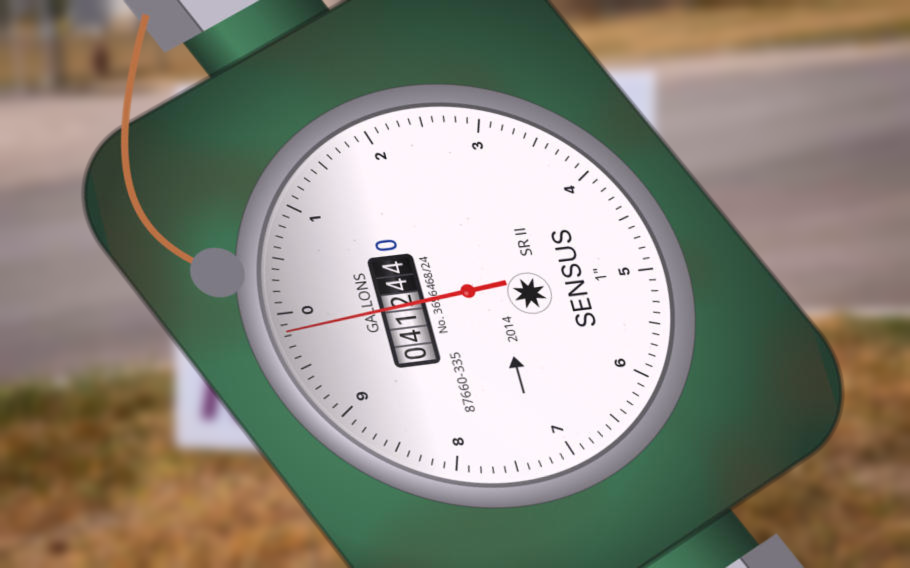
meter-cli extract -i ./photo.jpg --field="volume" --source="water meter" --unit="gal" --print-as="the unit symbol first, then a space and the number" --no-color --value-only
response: gal 412439.8
